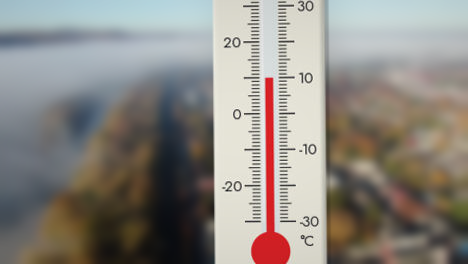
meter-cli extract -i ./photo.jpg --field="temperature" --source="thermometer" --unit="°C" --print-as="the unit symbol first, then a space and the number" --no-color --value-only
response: °C 10
